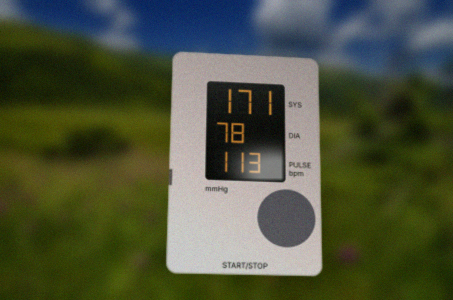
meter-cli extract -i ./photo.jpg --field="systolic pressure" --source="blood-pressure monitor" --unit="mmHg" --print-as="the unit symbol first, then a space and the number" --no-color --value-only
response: mmHg 171
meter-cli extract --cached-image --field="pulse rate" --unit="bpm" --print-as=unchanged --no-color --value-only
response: bpm 113
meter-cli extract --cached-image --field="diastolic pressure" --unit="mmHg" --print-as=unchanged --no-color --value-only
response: mmHg 78
